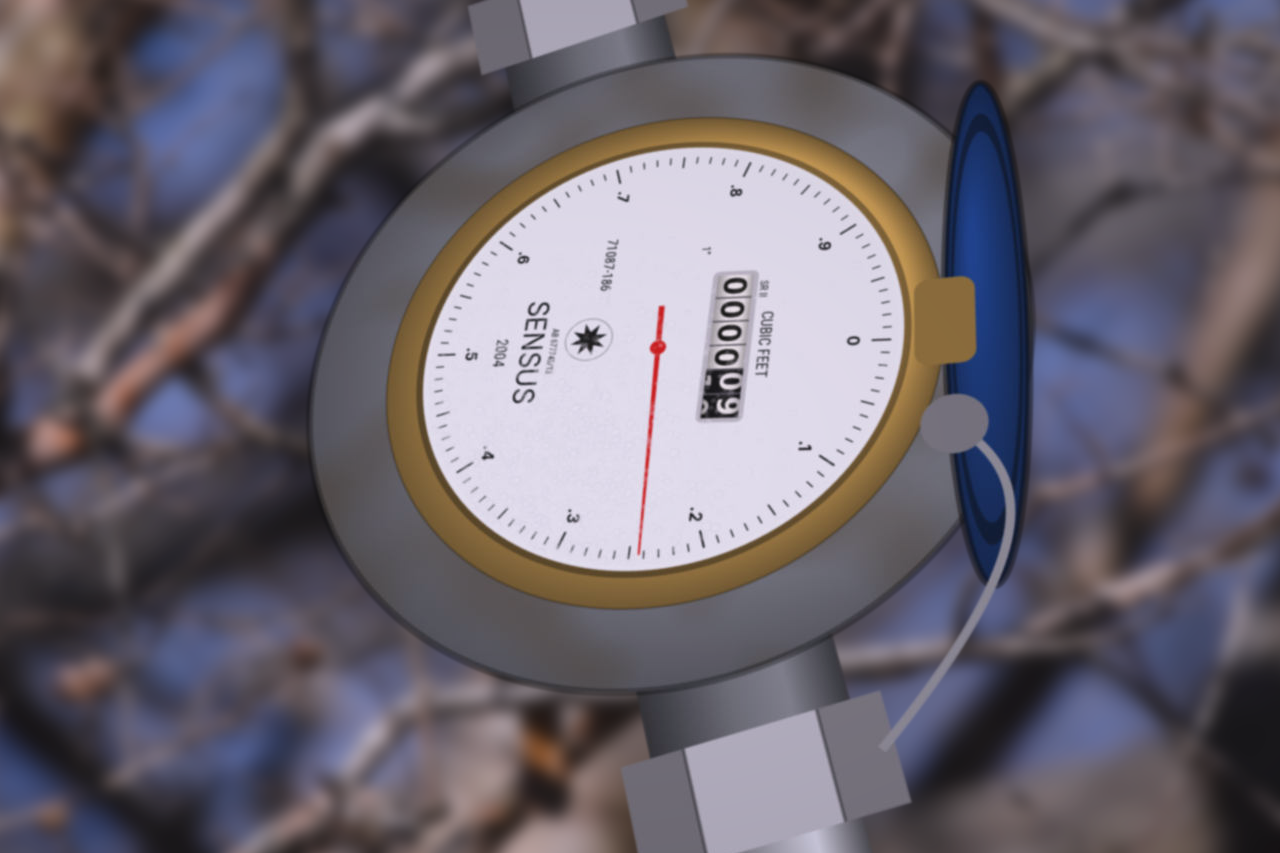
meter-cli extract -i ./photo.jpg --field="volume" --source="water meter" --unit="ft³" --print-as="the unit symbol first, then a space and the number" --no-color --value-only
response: ft³ 9.24
